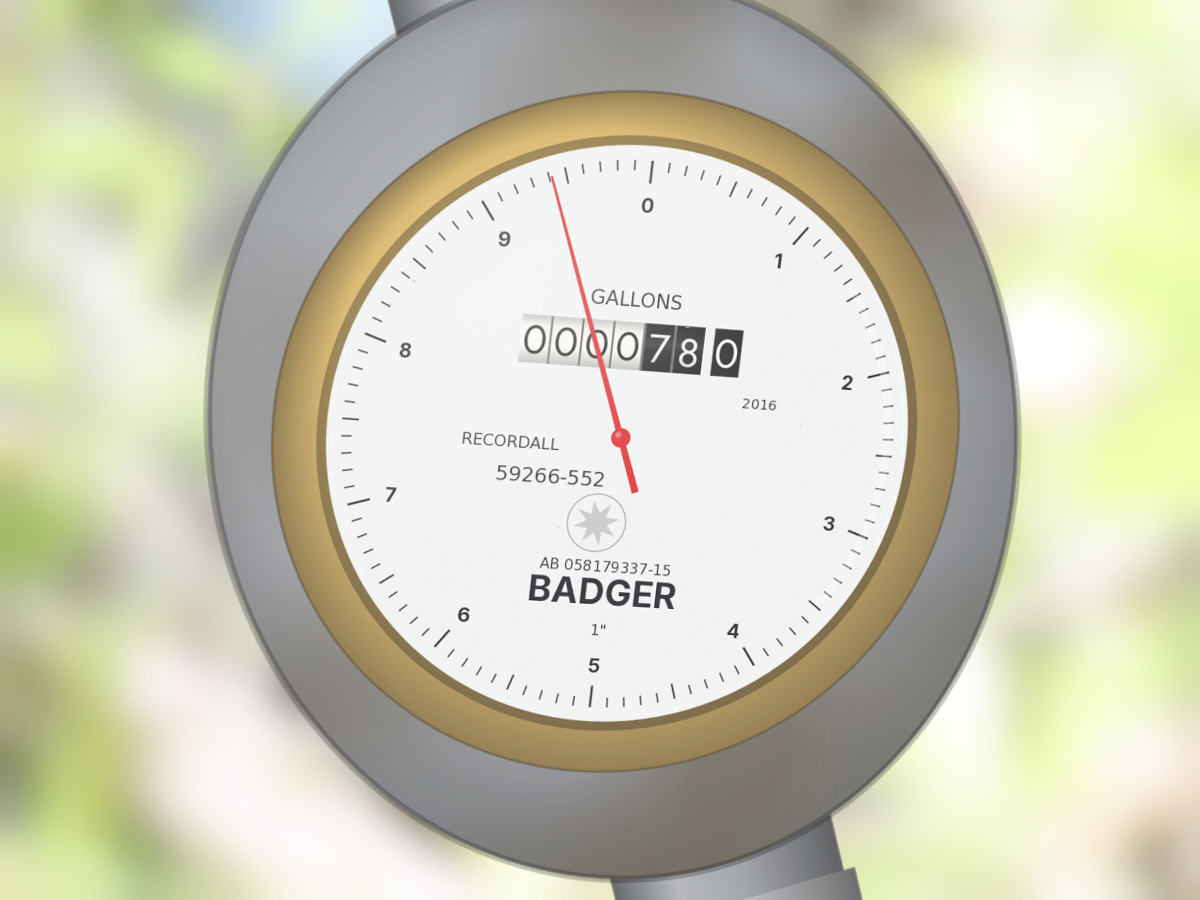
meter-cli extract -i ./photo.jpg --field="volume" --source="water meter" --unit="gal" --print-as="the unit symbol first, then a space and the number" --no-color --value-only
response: gal 779.4
